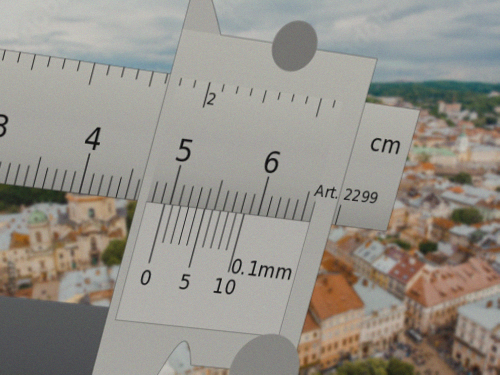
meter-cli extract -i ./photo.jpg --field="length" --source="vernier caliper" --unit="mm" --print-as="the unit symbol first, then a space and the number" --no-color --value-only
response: mm 49.4
